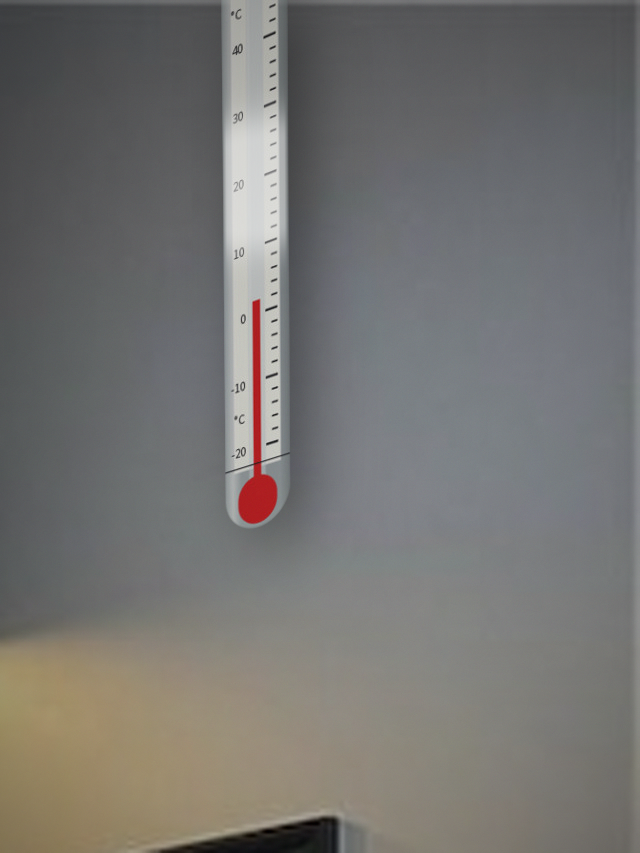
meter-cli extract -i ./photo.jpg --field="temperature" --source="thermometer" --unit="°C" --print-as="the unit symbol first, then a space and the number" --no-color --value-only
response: °C 2
